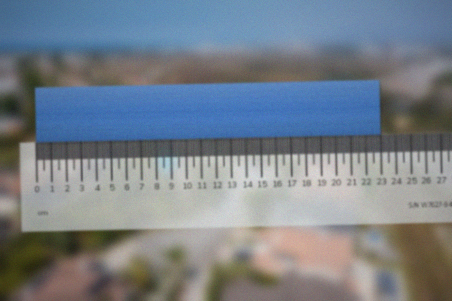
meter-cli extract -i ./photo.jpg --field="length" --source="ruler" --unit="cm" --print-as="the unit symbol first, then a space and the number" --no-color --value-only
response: cm 23
